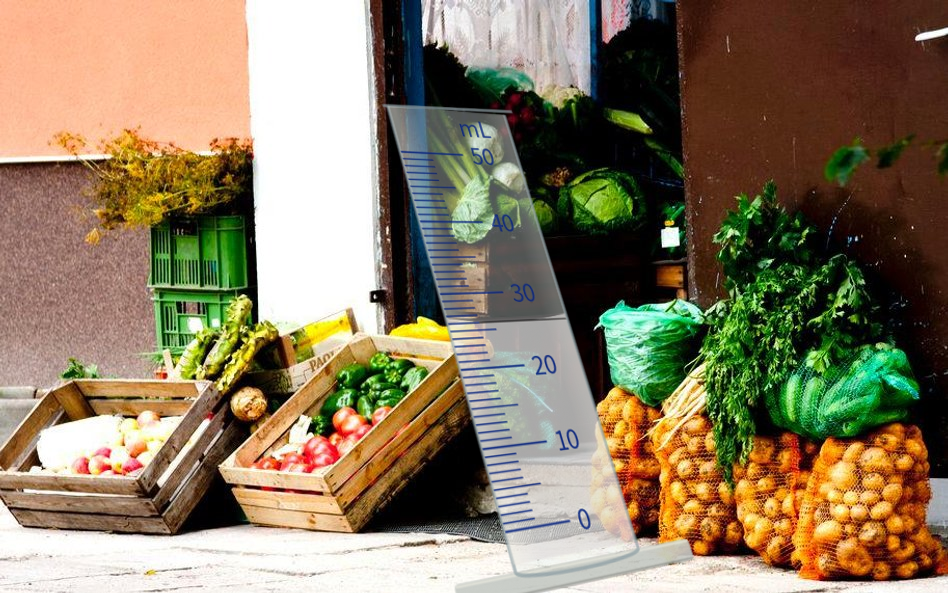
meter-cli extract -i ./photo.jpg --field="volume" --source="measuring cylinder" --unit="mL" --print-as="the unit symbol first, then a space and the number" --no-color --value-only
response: mL 26
